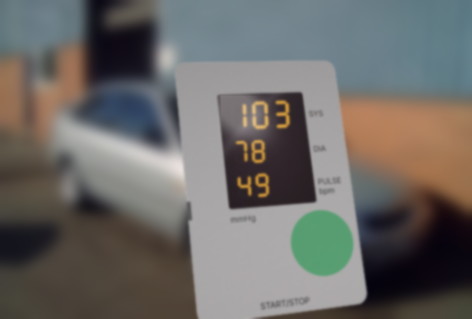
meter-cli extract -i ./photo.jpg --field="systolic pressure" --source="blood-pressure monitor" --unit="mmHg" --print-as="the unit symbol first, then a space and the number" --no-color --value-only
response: mmHg 103
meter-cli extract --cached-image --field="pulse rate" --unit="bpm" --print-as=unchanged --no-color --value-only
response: bpm 49
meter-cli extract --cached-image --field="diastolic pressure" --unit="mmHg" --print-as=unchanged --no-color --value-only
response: mmHg 78
